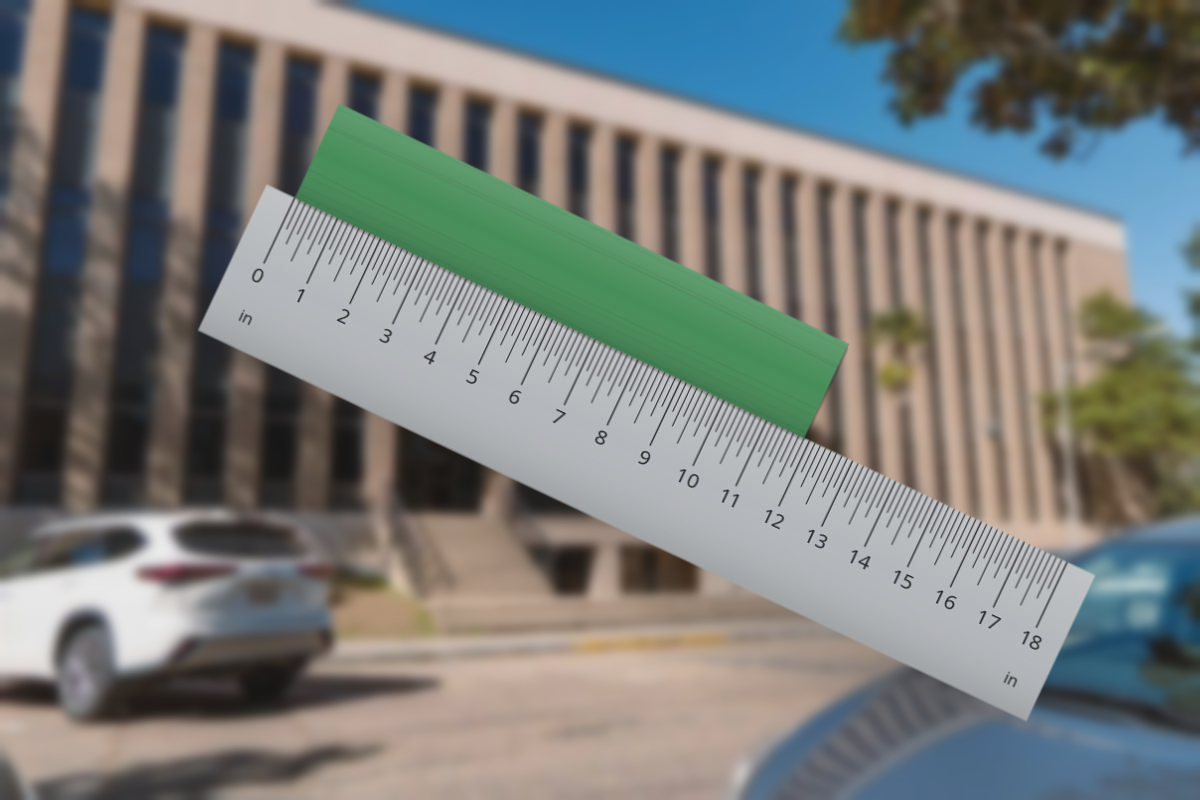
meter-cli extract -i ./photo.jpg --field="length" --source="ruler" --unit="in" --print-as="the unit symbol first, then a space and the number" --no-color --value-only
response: in 11.875
